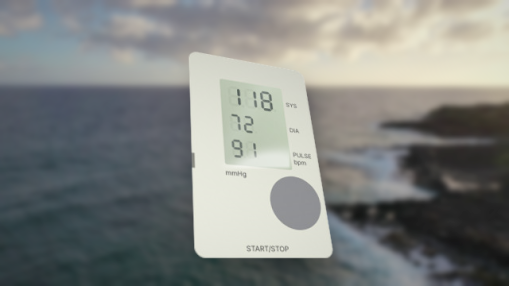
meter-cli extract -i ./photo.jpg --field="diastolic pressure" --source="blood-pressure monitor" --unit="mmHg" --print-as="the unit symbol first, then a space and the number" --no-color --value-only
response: mmHg 72
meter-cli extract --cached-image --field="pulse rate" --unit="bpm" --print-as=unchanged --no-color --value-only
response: bpm 91
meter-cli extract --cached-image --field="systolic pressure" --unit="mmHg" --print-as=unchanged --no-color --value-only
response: mmHg 118
